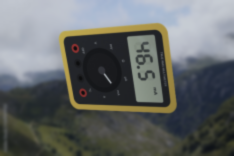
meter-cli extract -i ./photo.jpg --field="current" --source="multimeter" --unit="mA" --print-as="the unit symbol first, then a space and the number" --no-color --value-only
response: mA 46.5
